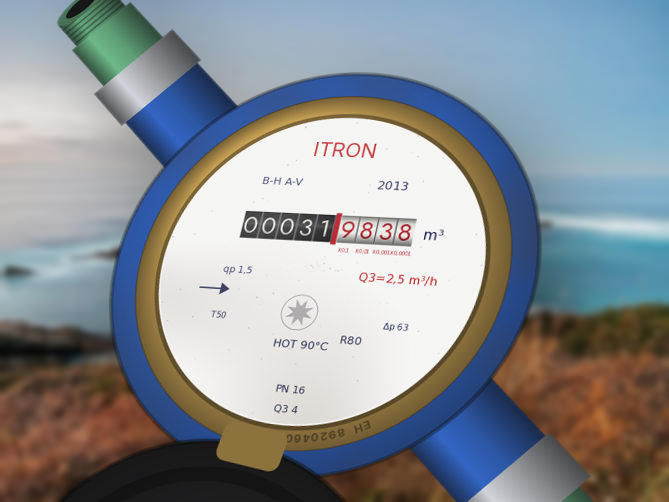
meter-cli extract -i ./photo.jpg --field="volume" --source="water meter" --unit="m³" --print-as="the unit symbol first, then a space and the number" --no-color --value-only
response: m³ 31.9838
